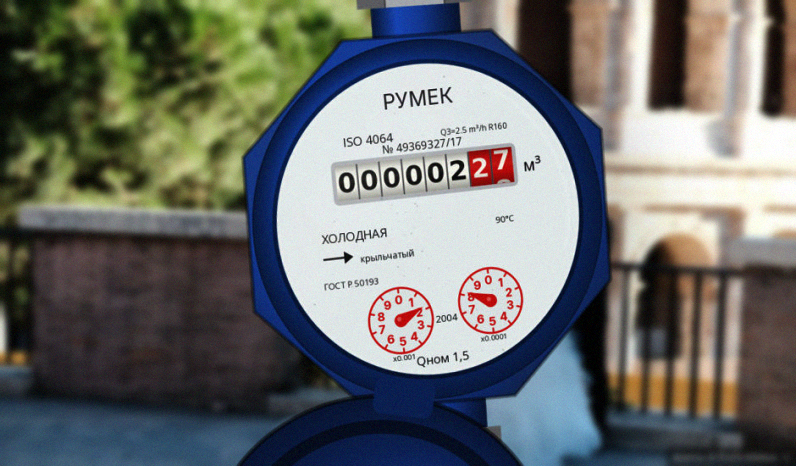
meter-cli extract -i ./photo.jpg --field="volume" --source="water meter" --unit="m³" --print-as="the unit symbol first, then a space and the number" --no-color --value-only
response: m³ 2.2718
